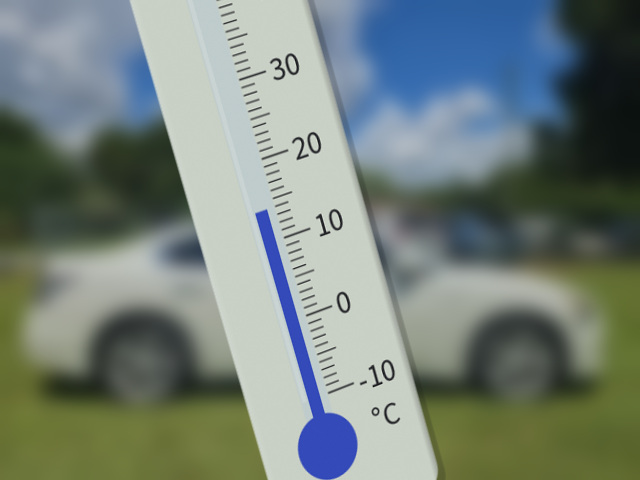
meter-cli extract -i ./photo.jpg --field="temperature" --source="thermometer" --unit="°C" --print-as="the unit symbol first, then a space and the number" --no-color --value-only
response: °C 14
